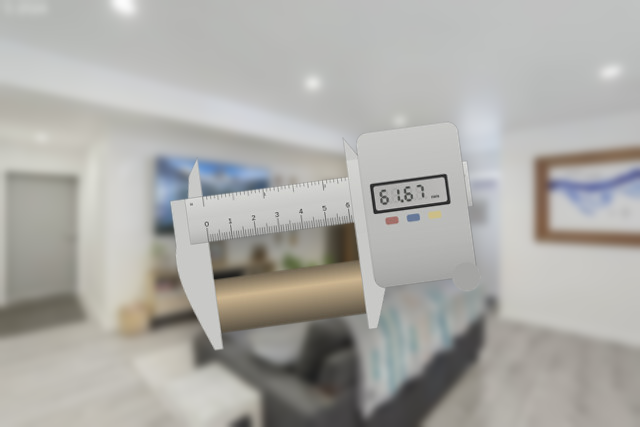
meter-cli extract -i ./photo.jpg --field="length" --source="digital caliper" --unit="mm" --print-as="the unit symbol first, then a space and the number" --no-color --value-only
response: mm 61.67
